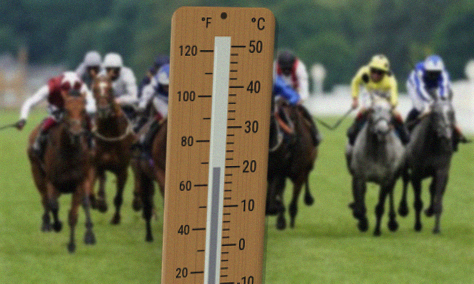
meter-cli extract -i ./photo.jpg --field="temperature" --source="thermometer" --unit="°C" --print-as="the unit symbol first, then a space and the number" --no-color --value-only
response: °C 20
